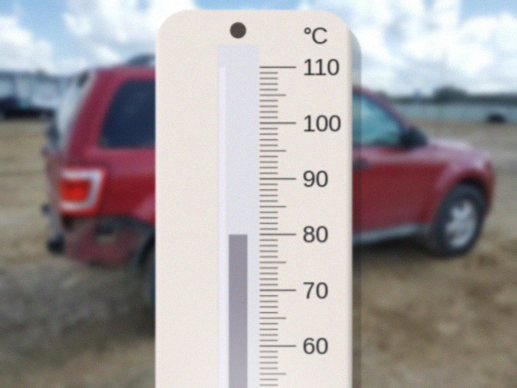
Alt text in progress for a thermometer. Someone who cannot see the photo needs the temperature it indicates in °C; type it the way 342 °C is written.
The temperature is 80 °C
